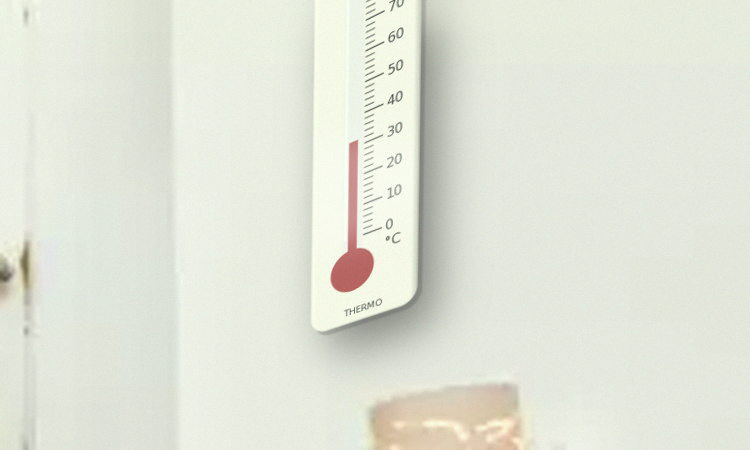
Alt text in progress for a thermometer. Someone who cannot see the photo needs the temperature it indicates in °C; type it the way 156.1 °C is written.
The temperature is 32 °C
